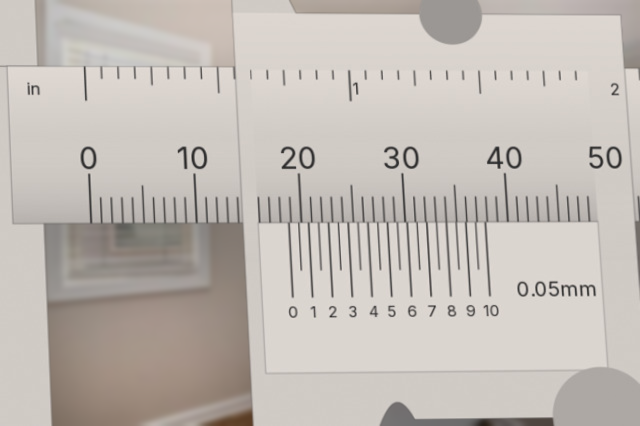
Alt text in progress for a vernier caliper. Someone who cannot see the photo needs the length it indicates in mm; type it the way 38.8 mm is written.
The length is 18.8 mm
